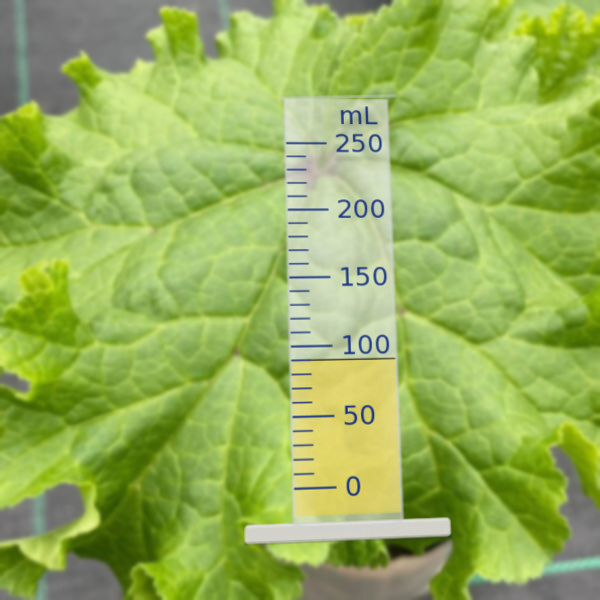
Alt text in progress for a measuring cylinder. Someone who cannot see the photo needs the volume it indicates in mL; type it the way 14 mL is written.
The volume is 90 mL
